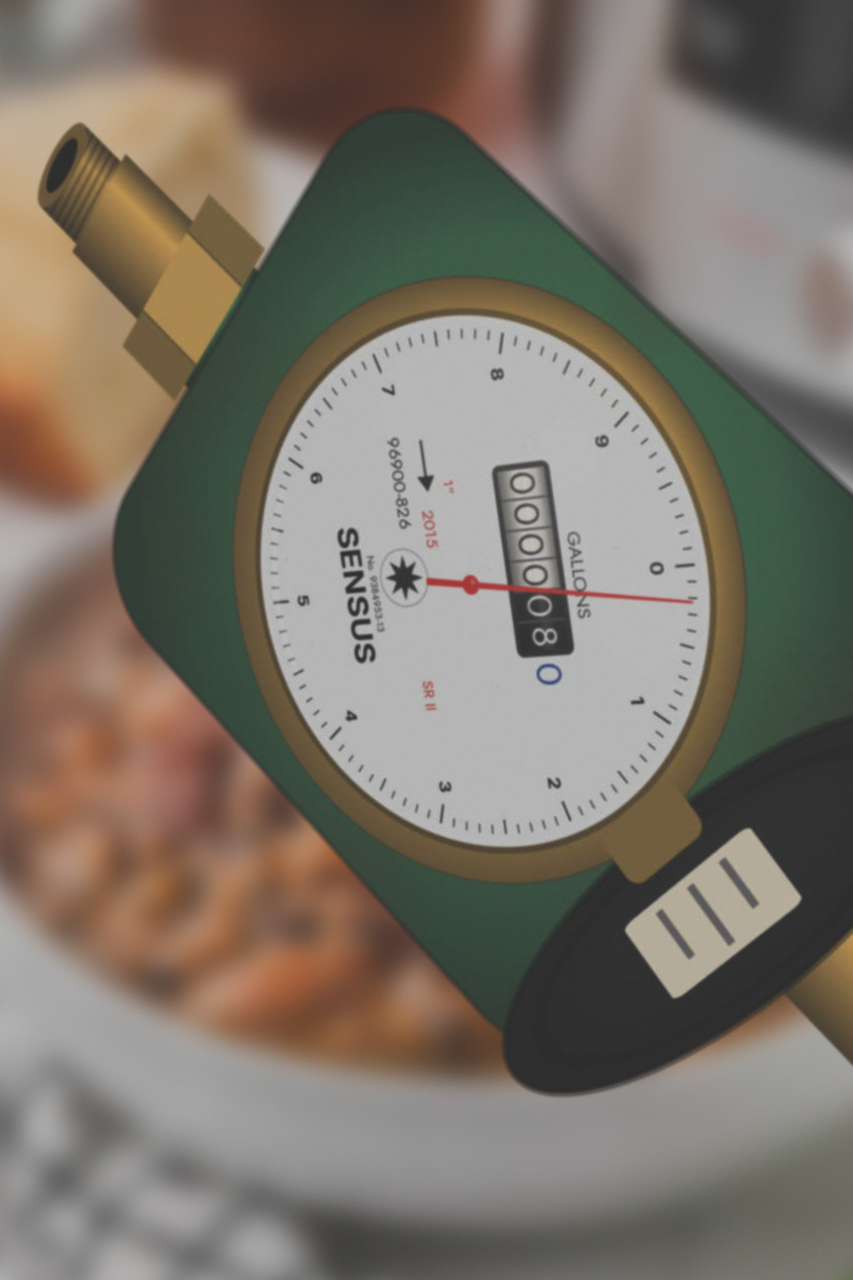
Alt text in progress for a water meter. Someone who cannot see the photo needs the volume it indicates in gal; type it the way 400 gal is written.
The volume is 80.2 gal
